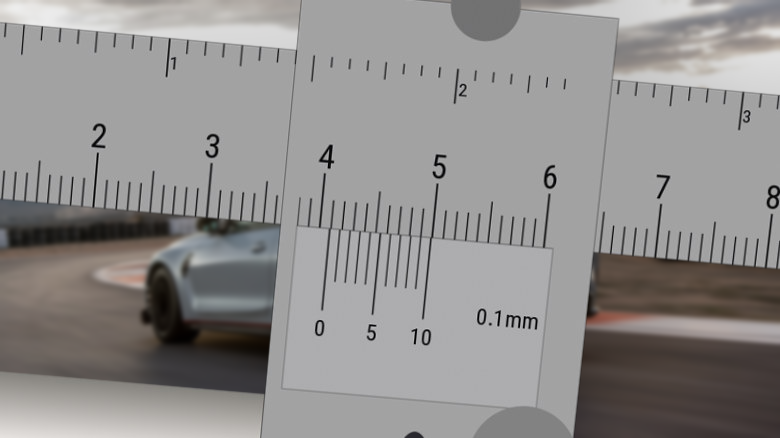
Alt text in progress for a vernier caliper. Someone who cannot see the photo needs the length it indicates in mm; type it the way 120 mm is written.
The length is 40.9 mm
